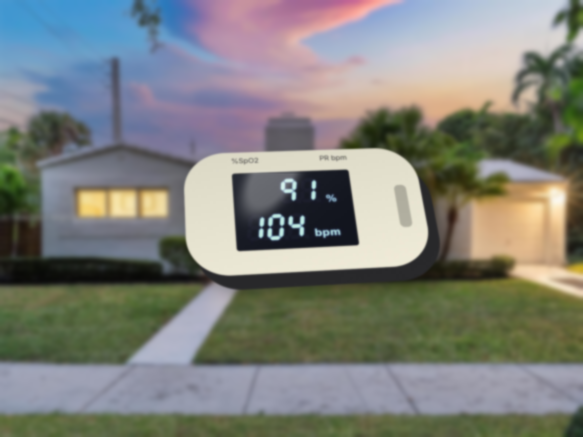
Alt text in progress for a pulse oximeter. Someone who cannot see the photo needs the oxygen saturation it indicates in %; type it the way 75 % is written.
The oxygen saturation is 91 %
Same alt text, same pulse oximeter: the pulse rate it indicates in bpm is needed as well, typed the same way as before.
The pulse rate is 104 bpm
